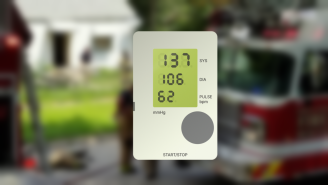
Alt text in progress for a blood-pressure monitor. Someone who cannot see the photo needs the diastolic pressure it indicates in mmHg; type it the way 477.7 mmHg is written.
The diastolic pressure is 106 mmHg
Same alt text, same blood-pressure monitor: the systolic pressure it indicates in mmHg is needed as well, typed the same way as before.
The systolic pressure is 137 mmHg
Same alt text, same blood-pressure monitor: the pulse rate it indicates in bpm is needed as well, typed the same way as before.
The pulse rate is 62 bpm
